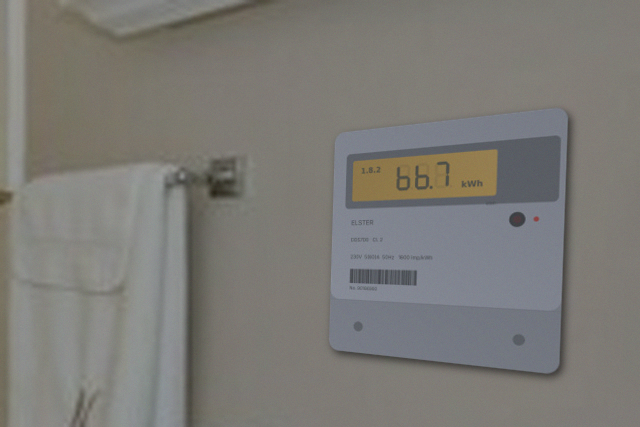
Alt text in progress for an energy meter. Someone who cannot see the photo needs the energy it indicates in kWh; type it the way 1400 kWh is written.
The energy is 66.7 kWh
